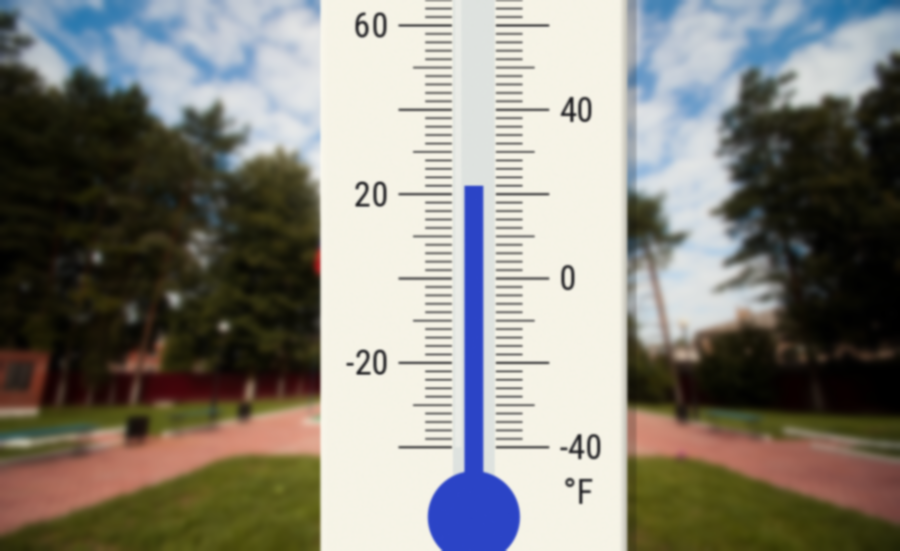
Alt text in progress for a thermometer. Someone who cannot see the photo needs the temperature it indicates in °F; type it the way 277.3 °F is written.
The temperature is 22 °F
